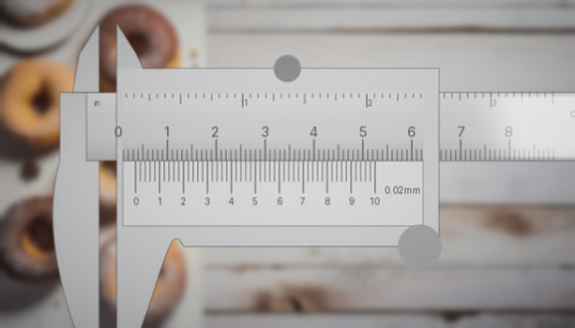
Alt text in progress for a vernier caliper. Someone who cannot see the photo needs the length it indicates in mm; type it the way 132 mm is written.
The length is 3.5 mm
